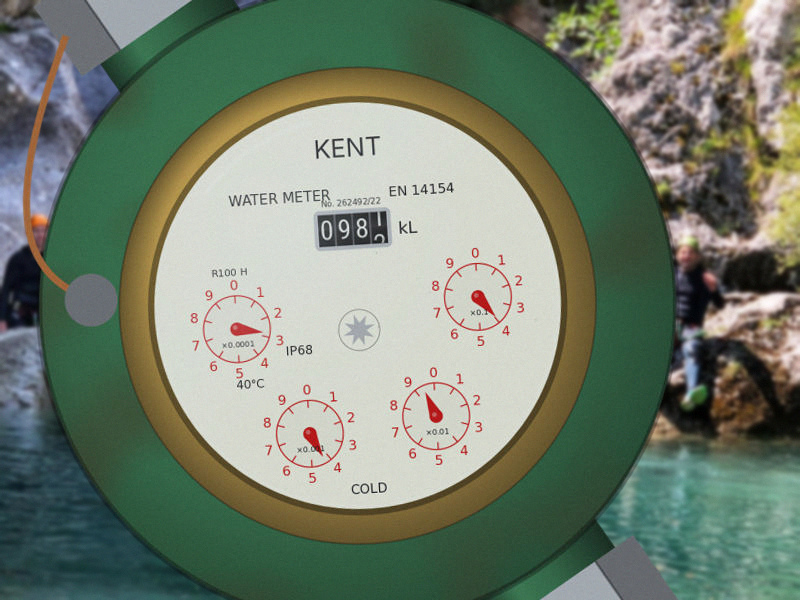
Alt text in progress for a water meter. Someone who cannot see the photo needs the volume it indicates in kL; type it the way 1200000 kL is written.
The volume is 981.3942 kL
